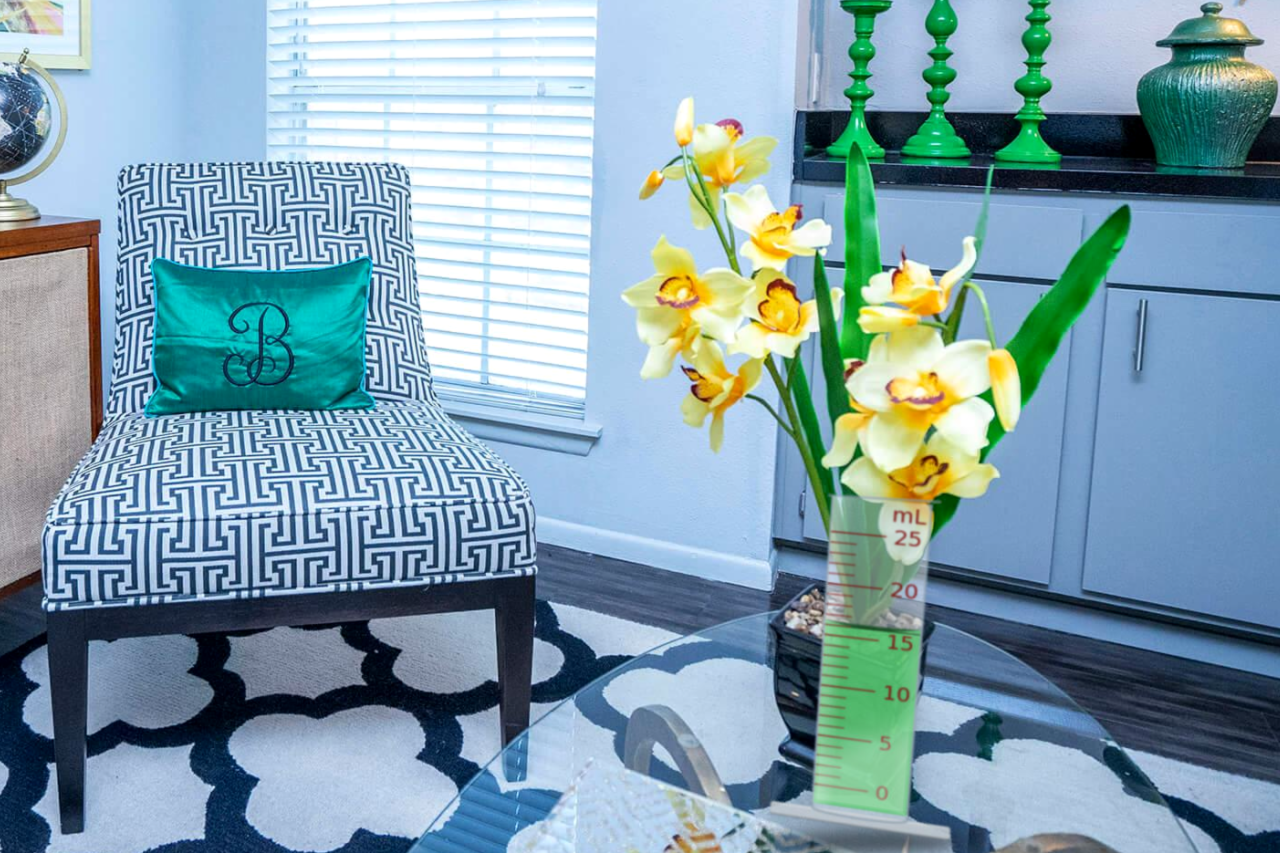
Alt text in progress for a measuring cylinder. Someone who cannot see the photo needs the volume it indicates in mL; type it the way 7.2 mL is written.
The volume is 16 mL
